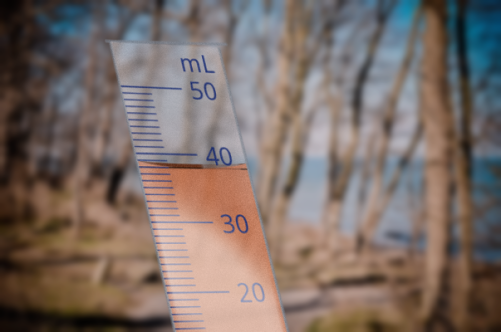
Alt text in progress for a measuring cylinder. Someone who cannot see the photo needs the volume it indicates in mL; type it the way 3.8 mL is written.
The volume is 38 mL
